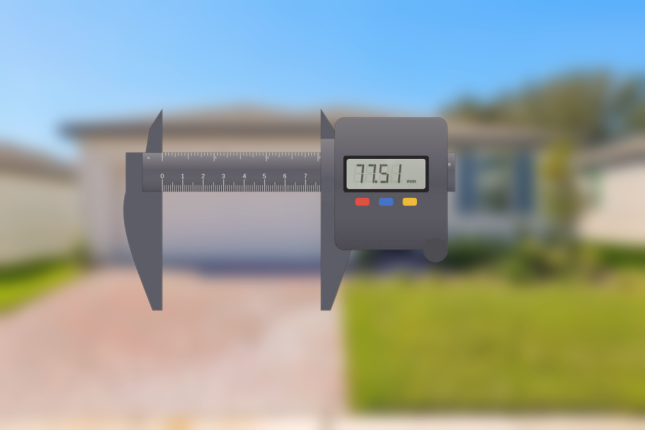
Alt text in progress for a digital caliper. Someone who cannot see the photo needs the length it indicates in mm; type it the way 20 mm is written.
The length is 77.51 mm
